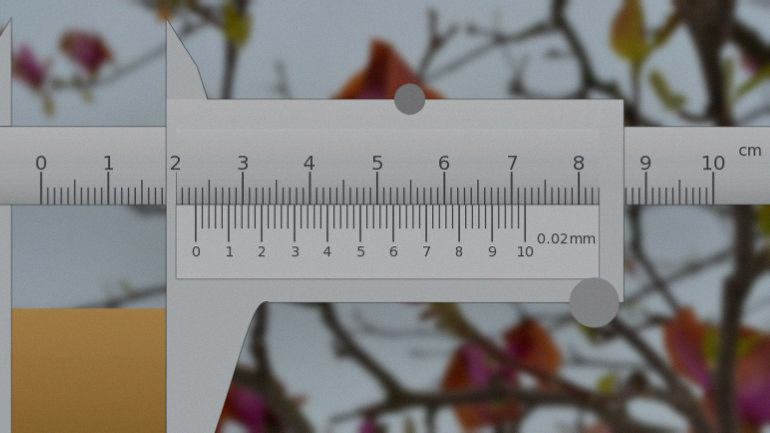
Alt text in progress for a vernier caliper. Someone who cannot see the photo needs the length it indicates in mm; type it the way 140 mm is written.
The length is 23.0 mm
